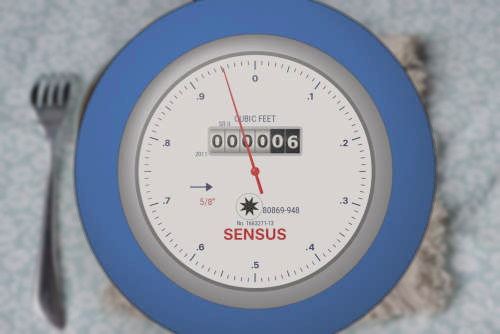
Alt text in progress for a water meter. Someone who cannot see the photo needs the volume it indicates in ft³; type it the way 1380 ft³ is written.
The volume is 5.95 ft³
